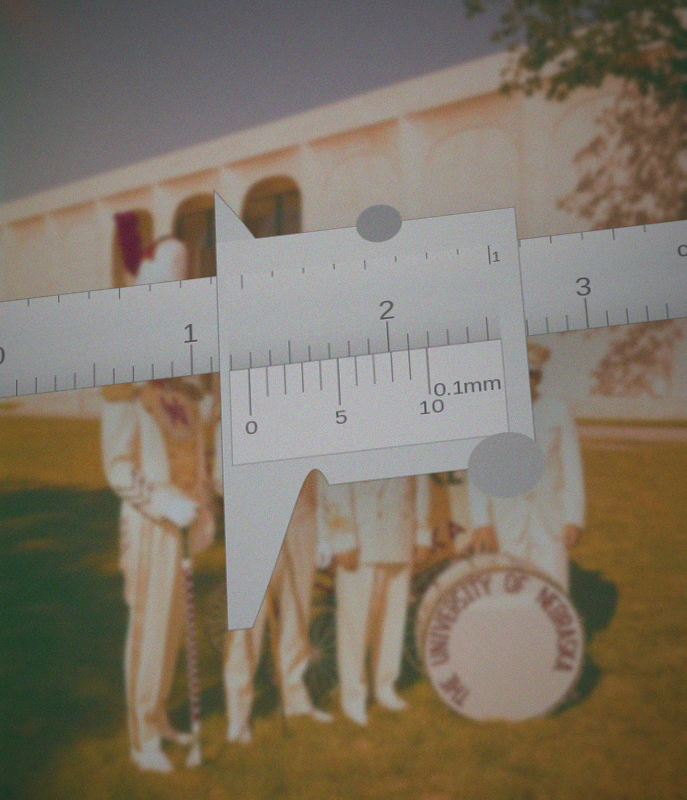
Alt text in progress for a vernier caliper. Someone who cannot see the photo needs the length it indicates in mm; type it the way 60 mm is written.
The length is 12.9 mm
